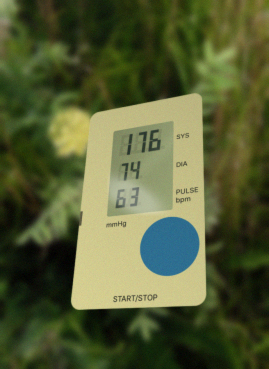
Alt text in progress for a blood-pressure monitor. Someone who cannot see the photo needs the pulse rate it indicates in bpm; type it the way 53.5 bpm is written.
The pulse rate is 63 bpm
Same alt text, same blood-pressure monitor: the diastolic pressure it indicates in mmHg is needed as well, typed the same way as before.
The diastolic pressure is 74 mmHg
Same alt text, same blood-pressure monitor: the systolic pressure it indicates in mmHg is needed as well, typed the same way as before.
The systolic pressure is 176 mmHg
